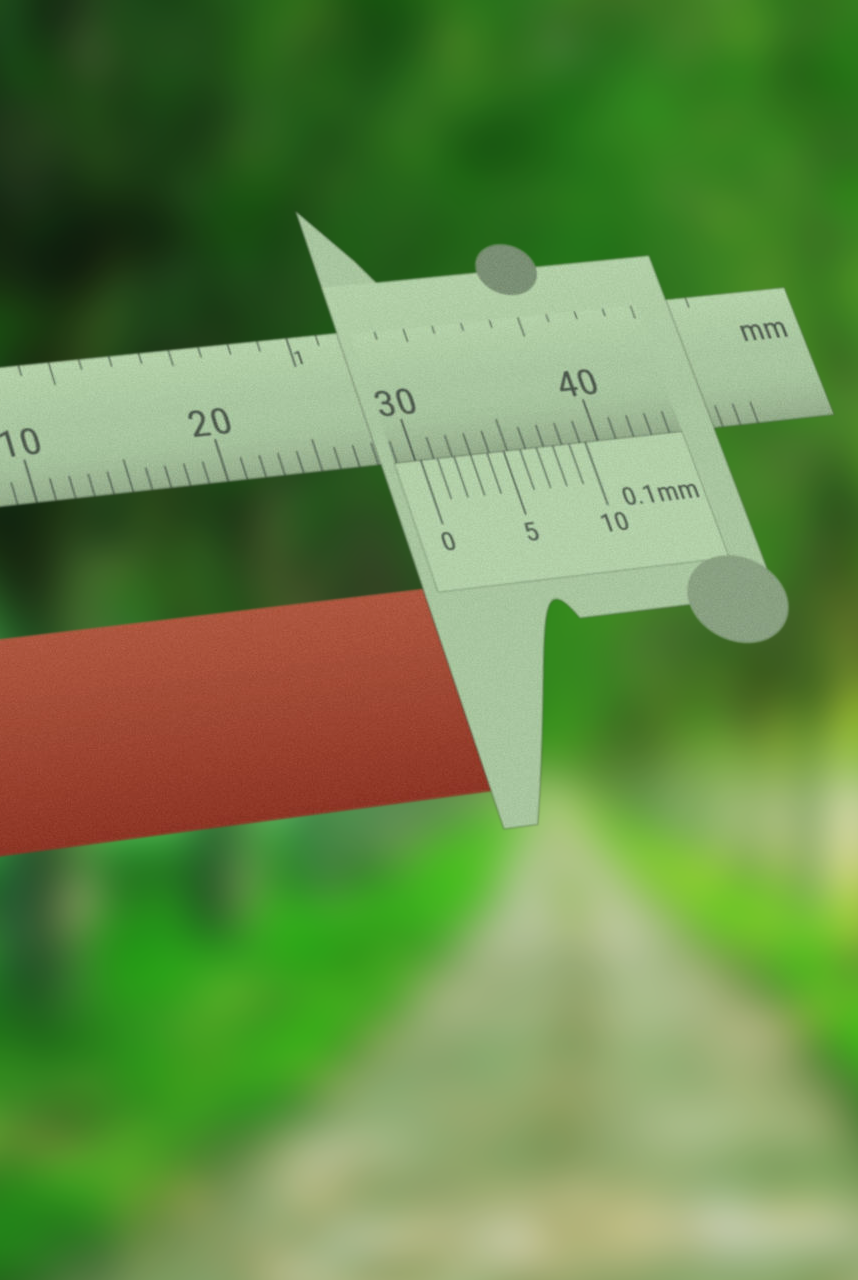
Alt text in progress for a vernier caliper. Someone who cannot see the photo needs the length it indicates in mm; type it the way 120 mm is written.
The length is 30.3 mm
